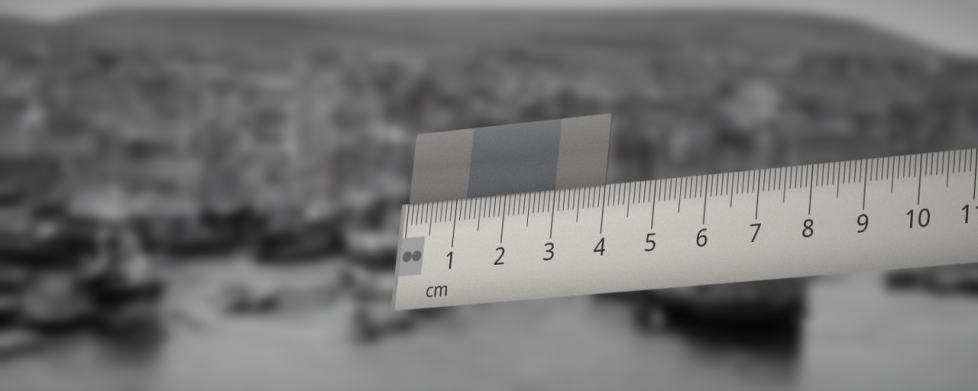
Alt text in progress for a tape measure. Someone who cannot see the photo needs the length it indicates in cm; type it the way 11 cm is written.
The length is 4 cm
